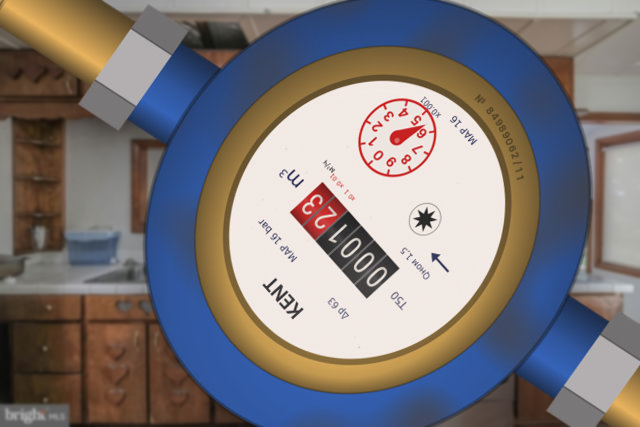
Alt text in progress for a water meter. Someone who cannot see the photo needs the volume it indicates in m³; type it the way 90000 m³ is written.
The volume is 1.235 m³
